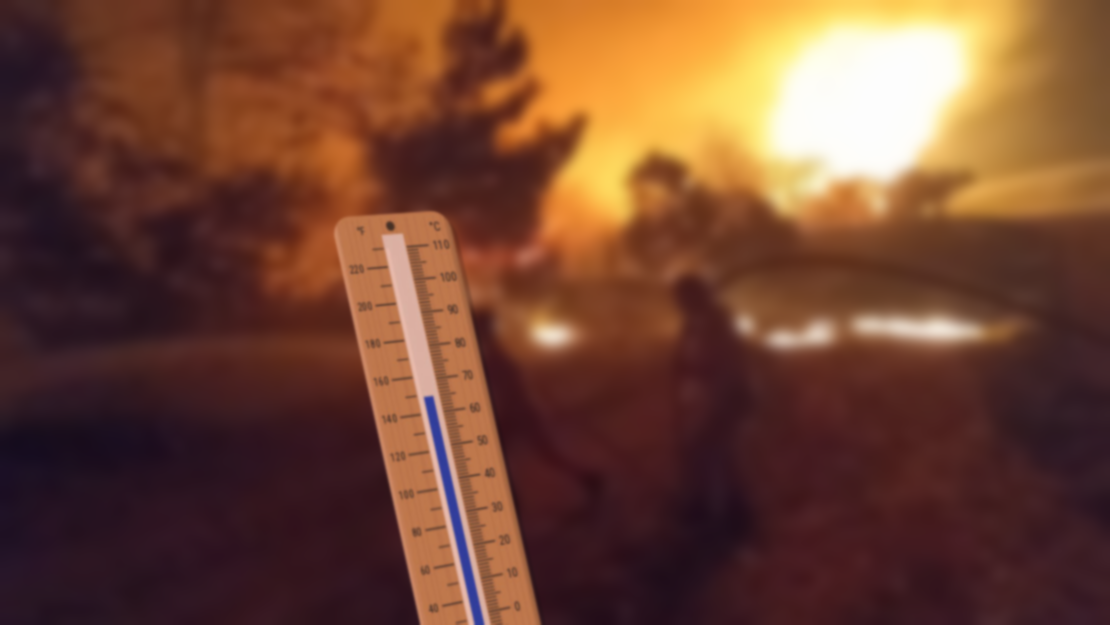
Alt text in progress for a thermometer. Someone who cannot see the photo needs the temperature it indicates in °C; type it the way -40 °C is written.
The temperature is 65 °C
